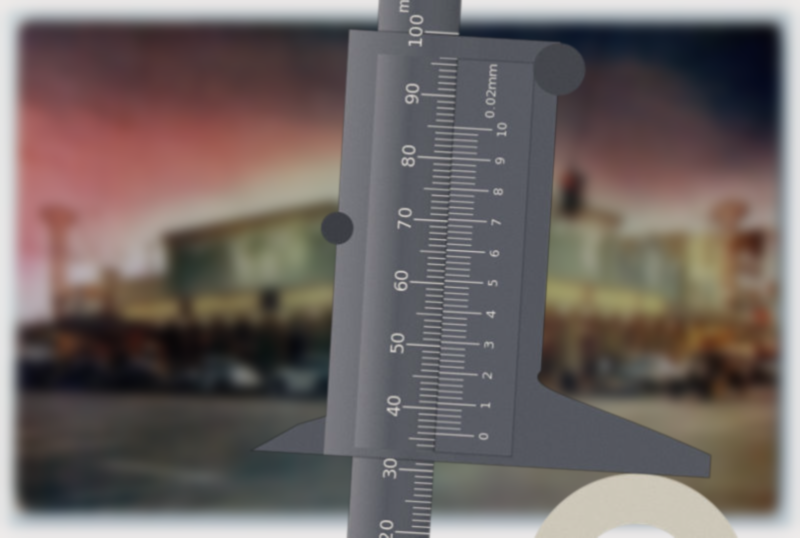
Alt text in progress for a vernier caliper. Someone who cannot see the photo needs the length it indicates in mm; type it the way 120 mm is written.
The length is 36.0 mm
